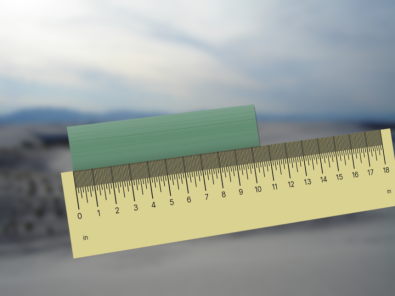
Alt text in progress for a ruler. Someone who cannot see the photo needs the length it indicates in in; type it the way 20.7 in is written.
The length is 10.5 in
